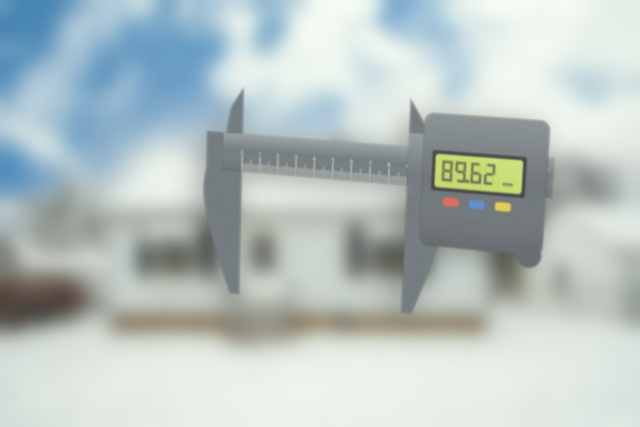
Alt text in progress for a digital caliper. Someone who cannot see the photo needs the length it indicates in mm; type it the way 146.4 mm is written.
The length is 89.62 mm
